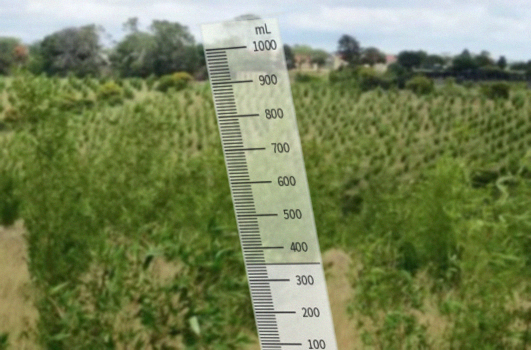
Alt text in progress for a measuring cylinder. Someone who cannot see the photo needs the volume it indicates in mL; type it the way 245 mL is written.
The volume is 350 mL
